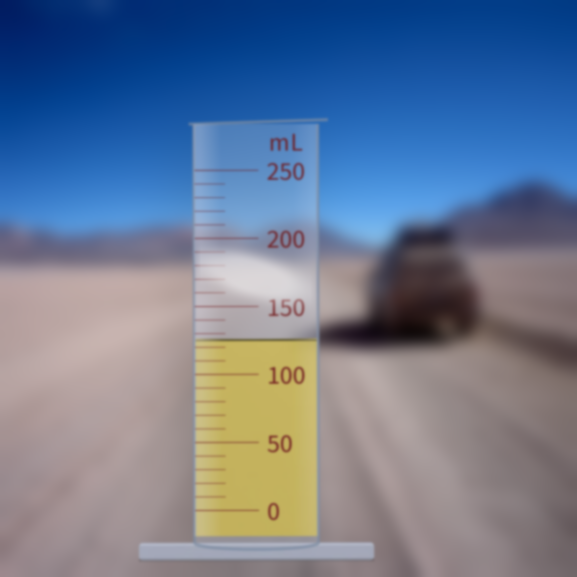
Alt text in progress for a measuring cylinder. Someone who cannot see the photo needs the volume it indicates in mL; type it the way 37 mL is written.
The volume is 125 mL
